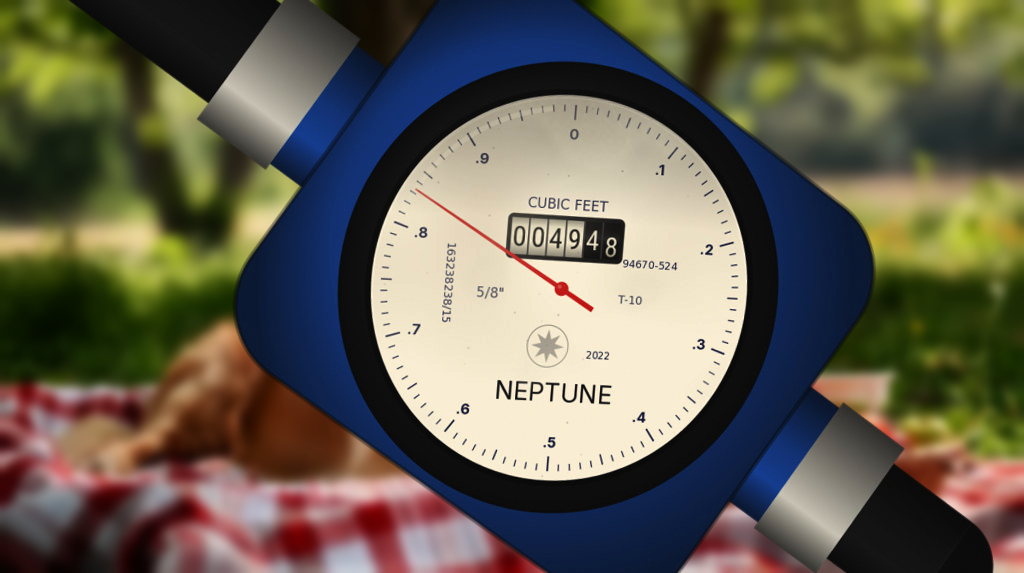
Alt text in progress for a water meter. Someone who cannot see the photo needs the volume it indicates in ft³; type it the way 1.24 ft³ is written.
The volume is 4947.83 ft³
